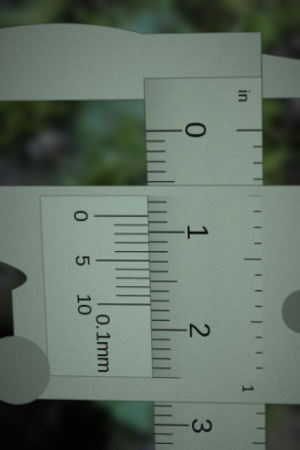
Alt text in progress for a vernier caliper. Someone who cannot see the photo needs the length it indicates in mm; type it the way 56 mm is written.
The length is 8.4 mm
